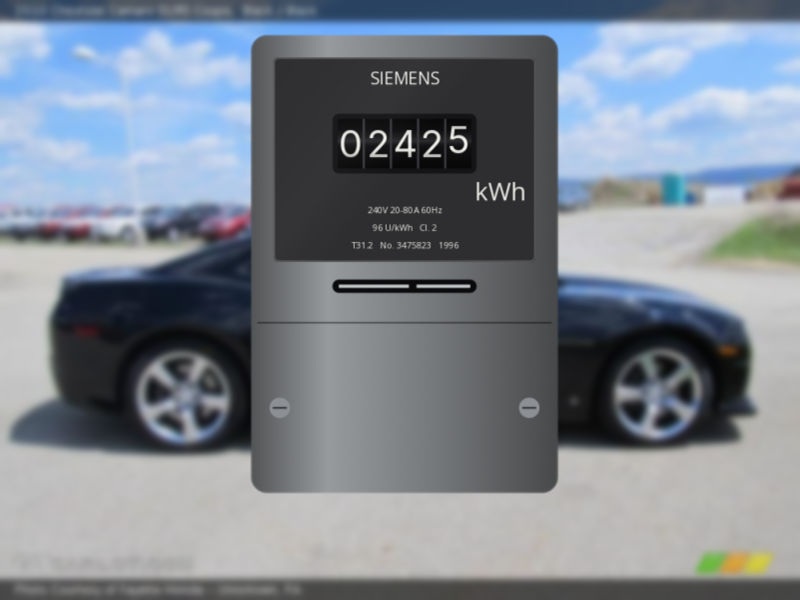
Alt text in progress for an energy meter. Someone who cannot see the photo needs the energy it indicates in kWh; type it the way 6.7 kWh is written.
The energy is 2425 kWh
